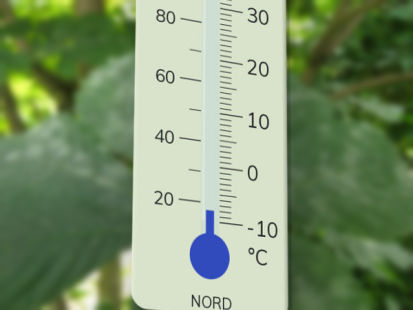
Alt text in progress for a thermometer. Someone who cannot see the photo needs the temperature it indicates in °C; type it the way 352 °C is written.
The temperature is -8 °C
